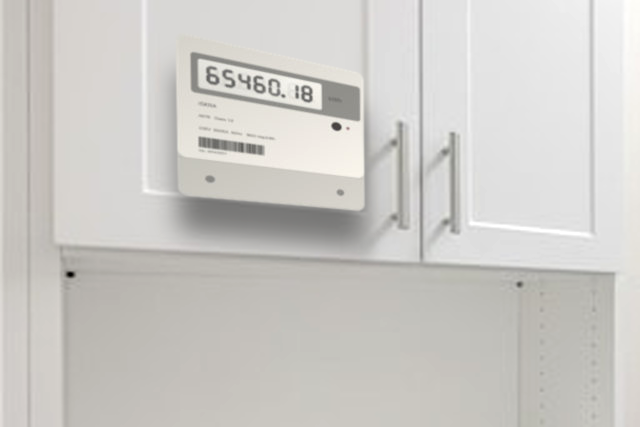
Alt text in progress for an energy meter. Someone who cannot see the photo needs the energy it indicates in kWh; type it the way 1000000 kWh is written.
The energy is 65460.18 kWh
